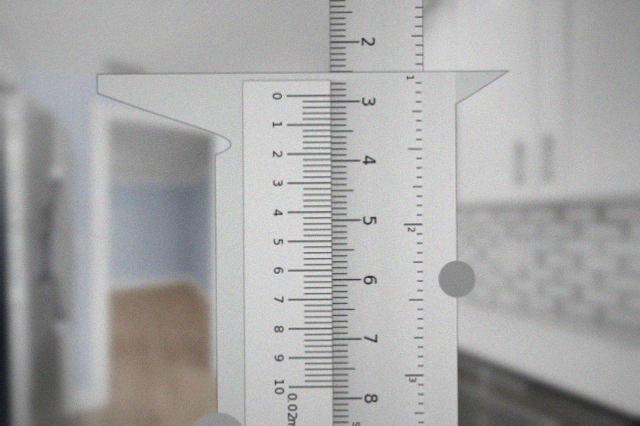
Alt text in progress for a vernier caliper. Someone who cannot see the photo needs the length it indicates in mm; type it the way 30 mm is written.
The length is 29.0 mm
